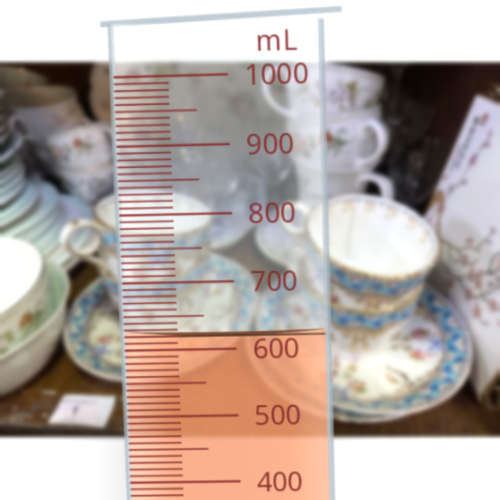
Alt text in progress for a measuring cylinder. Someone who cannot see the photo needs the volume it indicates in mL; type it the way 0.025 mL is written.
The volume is 620 mL
